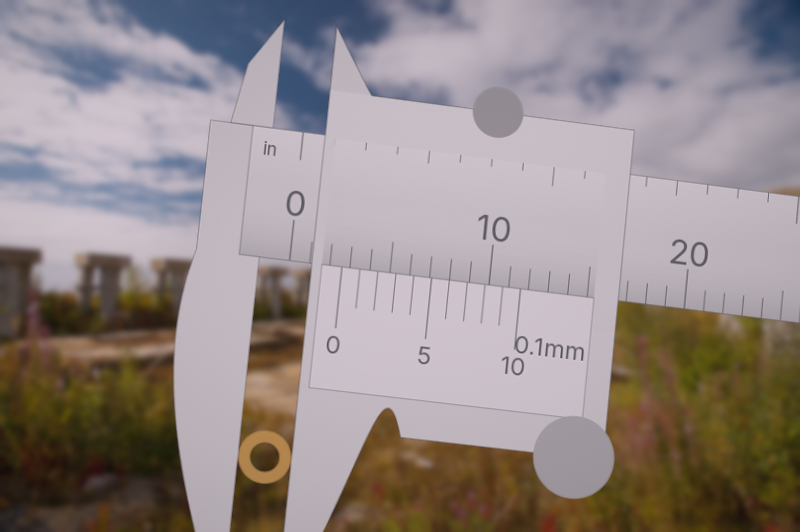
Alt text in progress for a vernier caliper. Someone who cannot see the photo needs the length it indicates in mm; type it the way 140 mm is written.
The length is 2.6 mm
